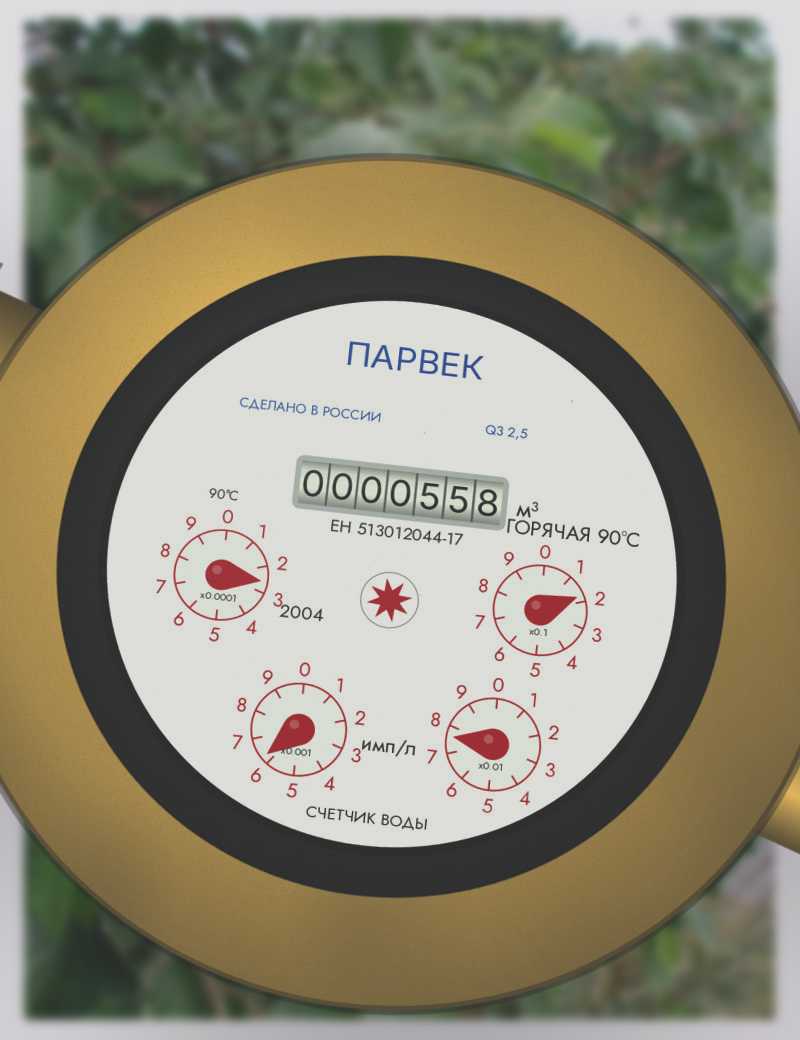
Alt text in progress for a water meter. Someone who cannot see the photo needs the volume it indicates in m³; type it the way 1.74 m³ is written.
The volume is 558.1762 m³
